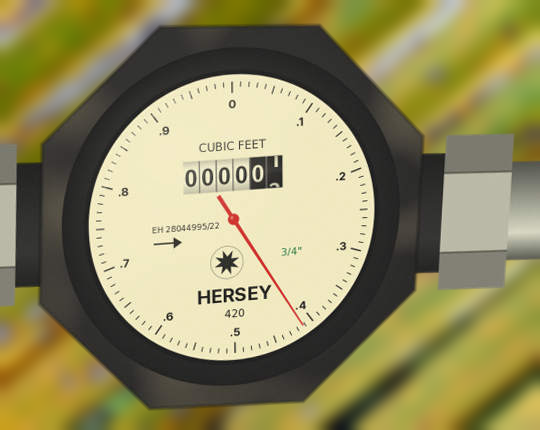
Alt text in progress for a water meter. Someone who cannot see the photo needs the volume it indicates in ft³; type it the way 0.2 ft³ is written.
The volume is 1.41 ft³
